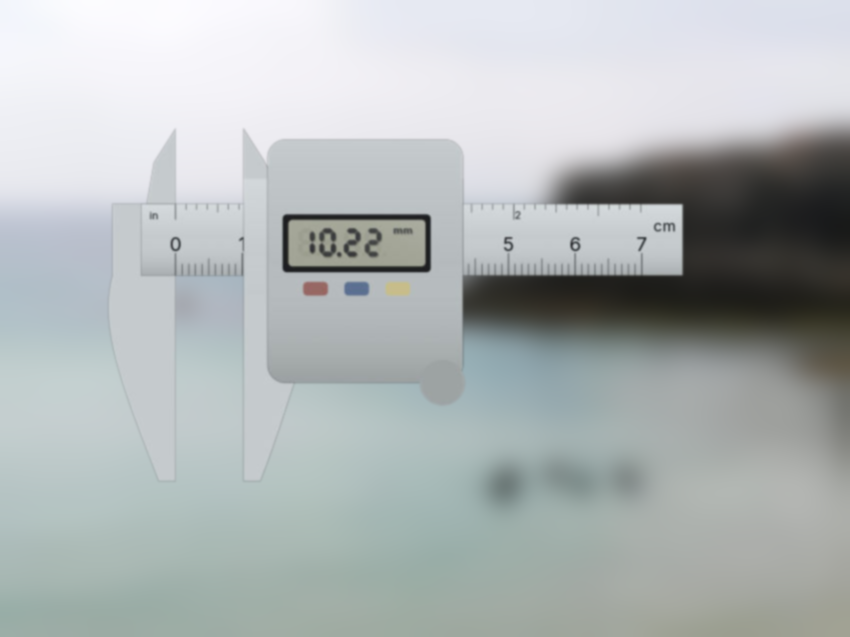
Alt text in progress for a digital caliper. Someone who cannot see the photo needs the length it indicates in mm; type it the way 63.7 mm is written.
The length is 10.22 mm
